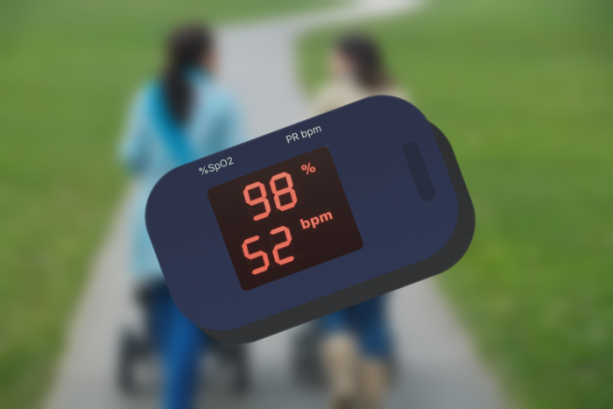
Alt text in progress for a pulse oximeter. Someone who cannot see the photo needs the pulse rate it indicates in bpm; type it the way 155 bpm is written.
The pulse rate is 52 bpm
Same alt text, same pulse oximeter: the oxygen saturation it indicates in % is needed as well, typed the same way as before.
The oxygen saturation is 98 %
